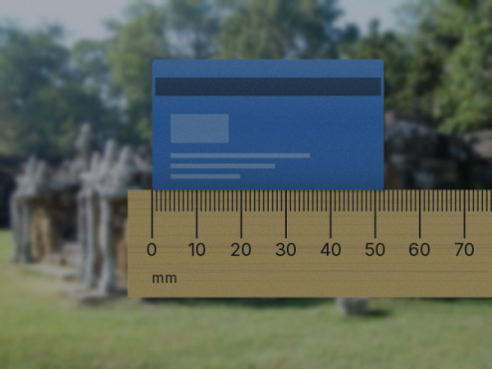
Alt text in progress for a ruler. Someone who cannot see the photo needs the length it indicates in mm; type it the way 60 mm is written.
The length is 52 mm
